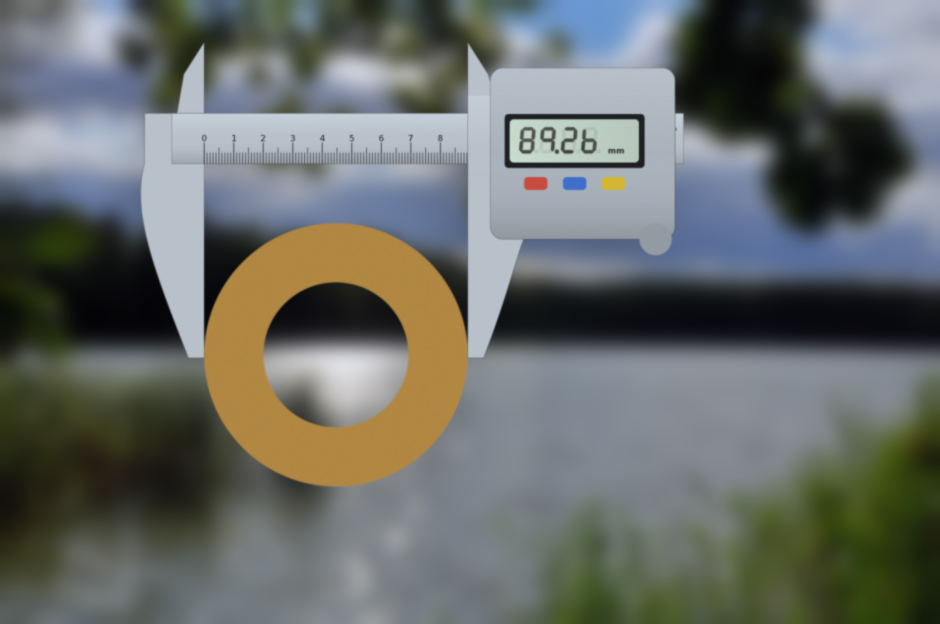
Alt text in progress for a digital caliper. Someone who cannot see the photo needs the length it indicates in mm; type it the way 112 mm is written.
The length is 89.26 mm
